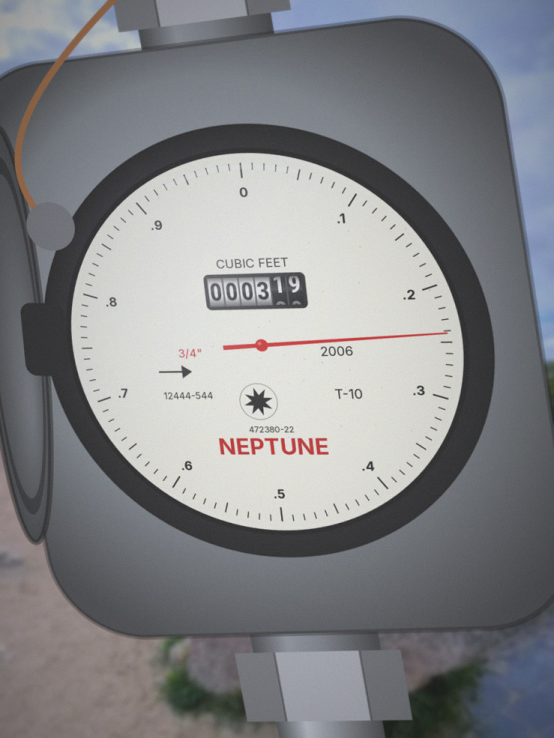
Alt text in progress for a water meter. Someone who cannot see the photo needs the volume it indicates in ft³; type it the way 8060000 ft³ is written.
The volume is 319.24 ft³
